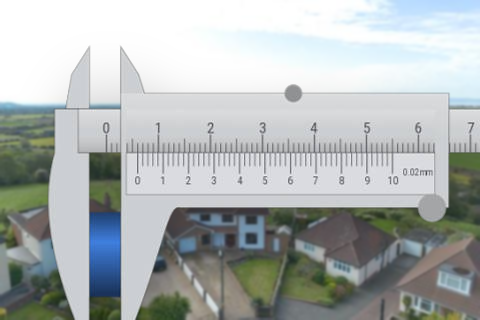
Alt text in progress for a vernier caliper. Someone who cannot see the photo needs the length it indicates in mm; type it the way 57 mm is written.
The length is 6.0 mm
